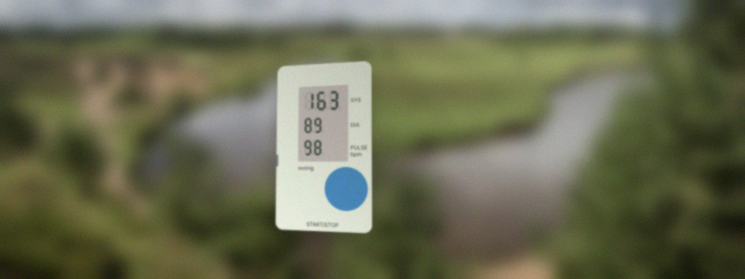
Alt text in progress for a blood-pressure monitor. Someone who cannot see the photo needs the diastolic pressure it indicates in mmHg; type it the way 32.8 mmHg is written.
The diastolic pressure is 89 mmHg
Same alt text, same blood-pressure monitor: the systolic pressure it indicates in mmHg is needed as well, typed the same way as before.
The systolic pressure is 163 mmHg
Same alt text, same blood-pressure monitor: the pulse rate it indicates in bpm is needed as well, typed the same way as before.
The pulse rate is 98 bpm
